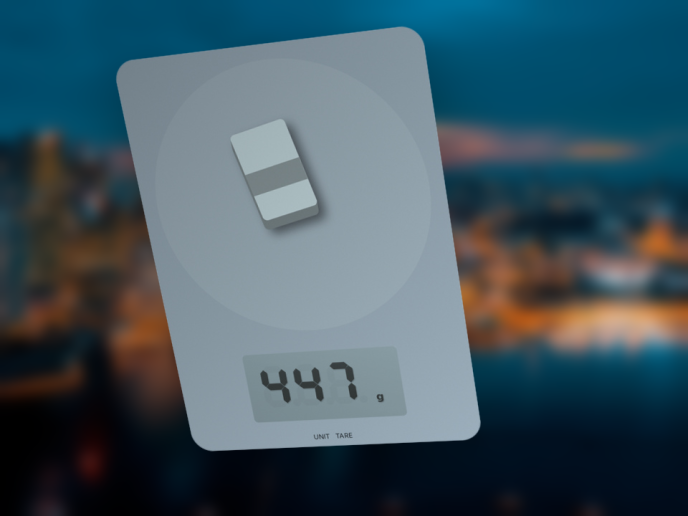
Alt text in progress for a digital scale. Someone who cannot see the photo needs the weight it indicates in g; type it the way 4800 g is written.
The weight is 447 g
